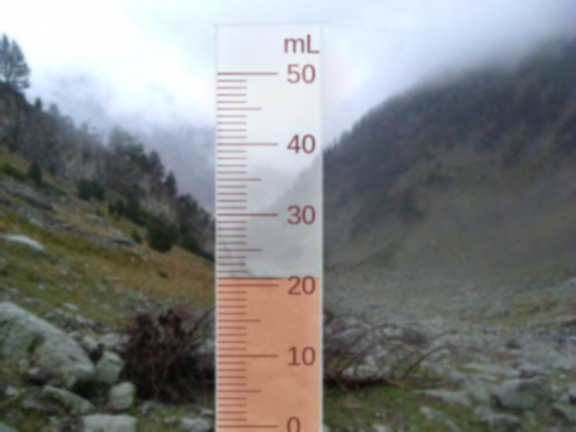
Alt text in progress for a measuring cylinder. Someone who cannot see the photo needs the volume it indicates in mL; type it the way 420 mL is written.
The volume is 21 mL
